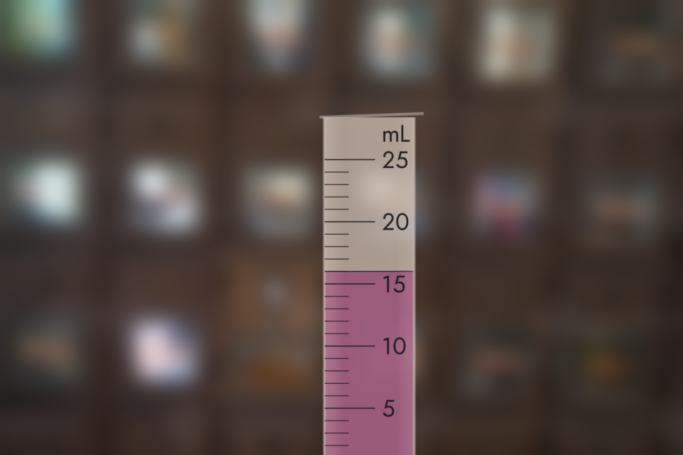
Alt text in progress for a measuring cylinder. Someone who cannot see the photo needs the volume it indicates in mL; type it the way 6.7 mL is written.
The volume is 16 mL
